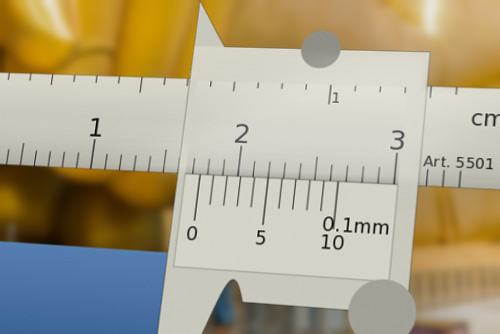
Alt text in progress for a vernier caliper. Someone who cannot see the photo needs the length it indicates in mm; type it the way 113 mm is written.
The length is 17.5 mm
